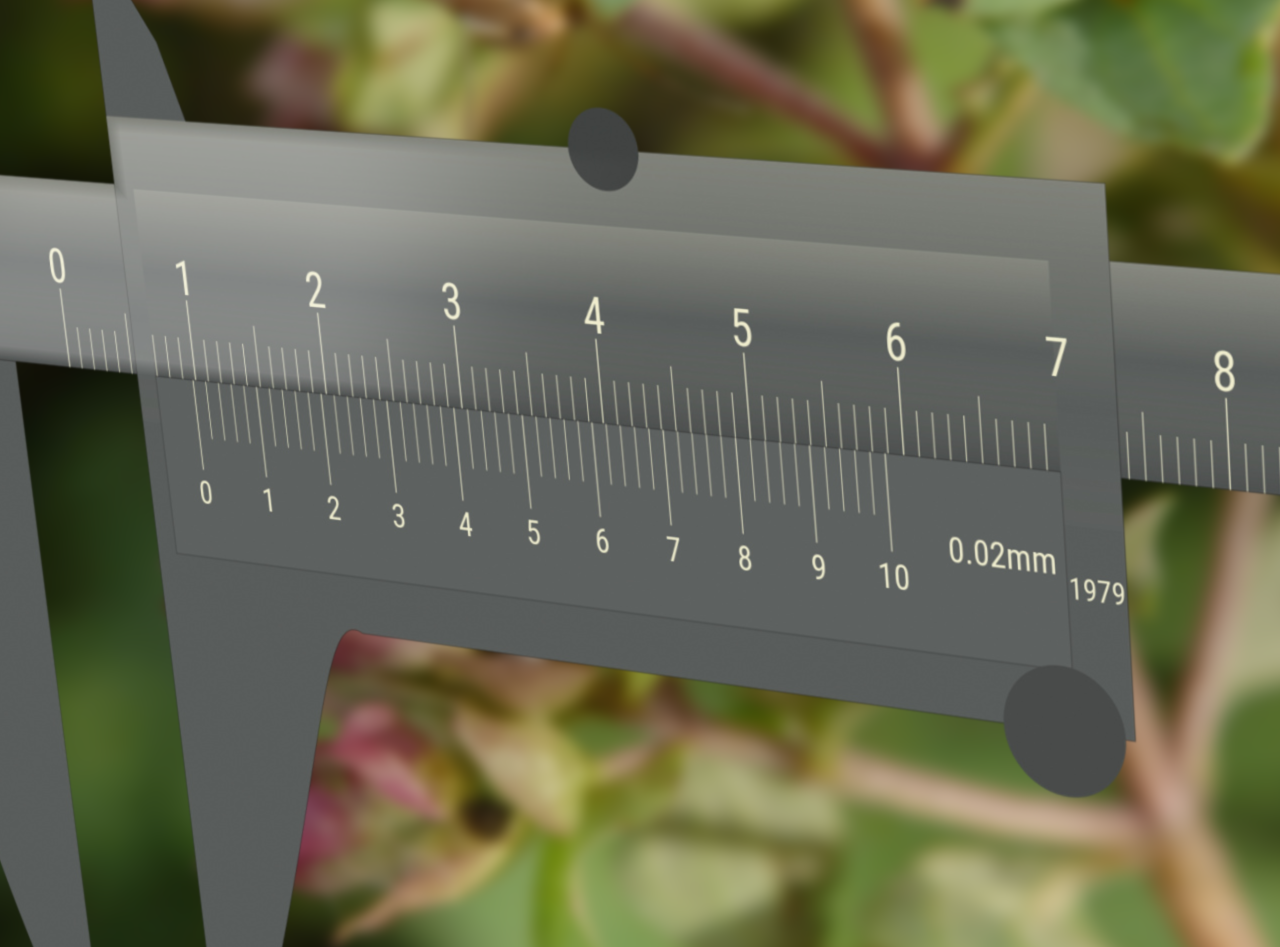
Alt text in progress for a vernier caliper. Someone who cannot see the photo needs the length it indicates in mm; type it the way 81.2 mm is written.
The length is 9.8 mm
